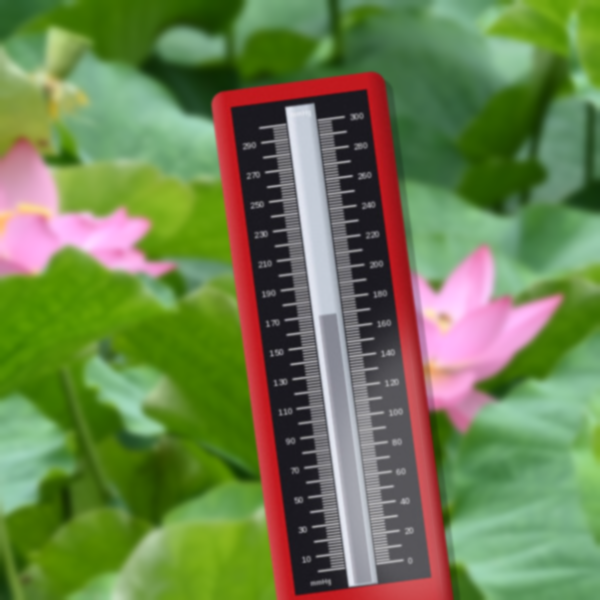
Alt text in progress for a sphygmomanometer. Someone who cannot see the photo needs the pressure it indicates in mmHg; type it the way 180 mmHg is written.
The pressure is 170 mmHg
